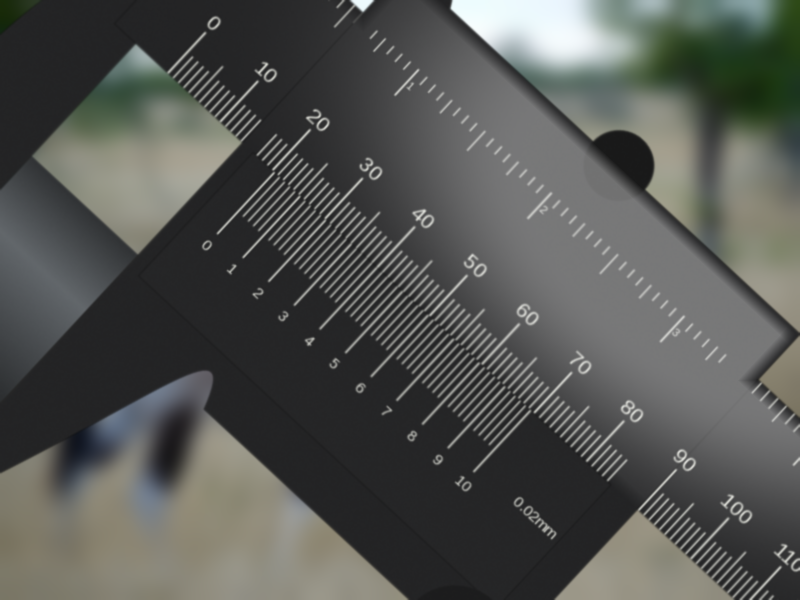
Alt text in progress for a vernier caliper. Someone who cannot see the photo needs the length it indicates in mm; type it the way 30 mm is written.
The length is 20.4 mm
